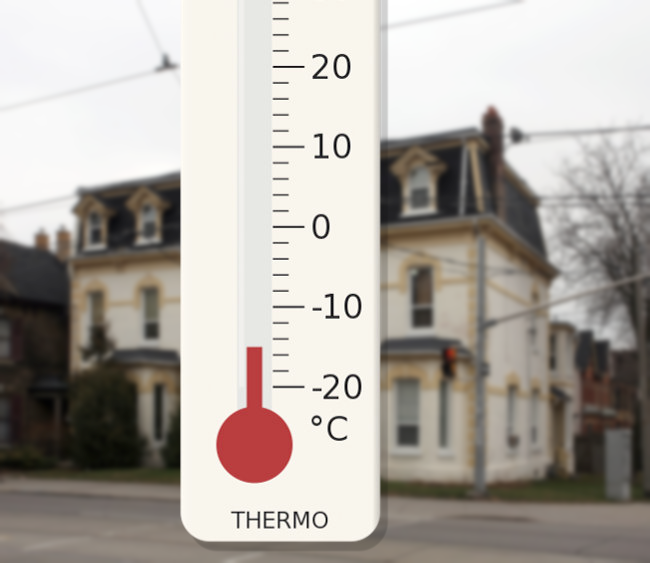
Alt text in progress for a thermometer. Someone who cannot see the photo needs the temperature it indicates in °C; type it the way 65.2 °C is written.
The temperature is -15 °C
